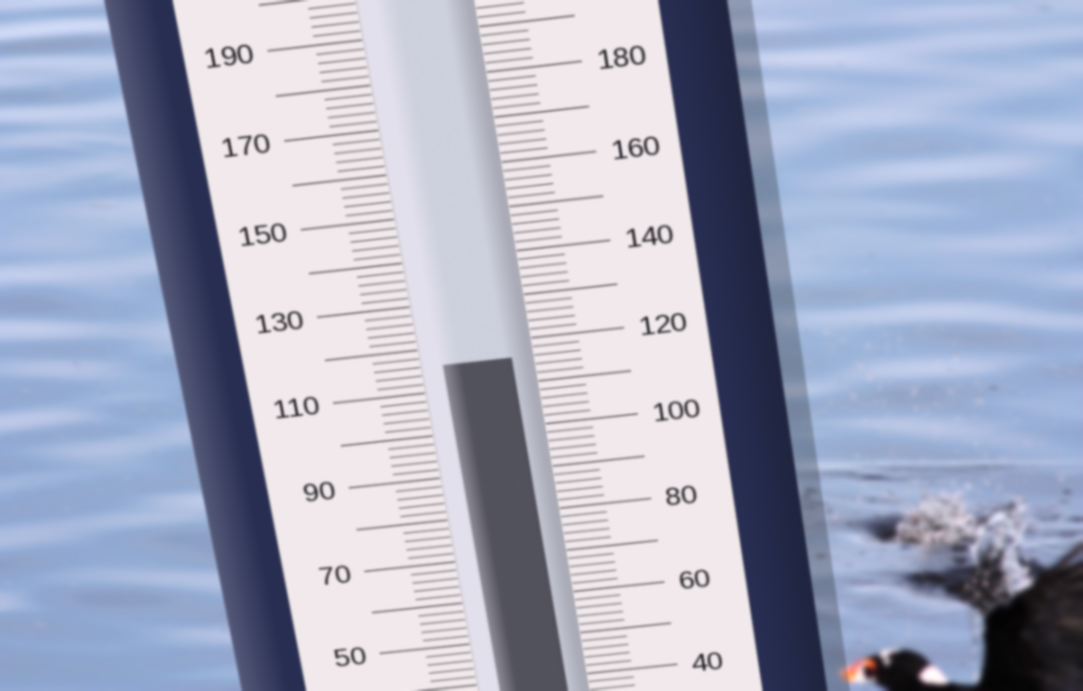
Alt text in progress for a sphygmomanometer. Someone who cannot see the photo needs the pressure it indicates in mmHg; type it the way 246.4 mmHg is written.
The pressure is 116 mmHg
